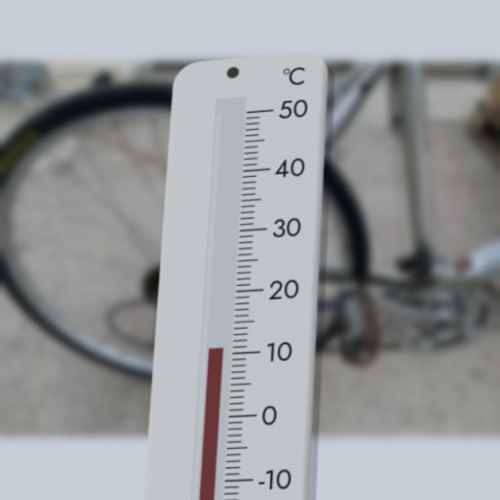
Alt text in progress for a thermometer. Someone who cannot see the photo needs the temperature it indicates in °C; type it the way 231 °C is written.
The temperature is 11 °C
